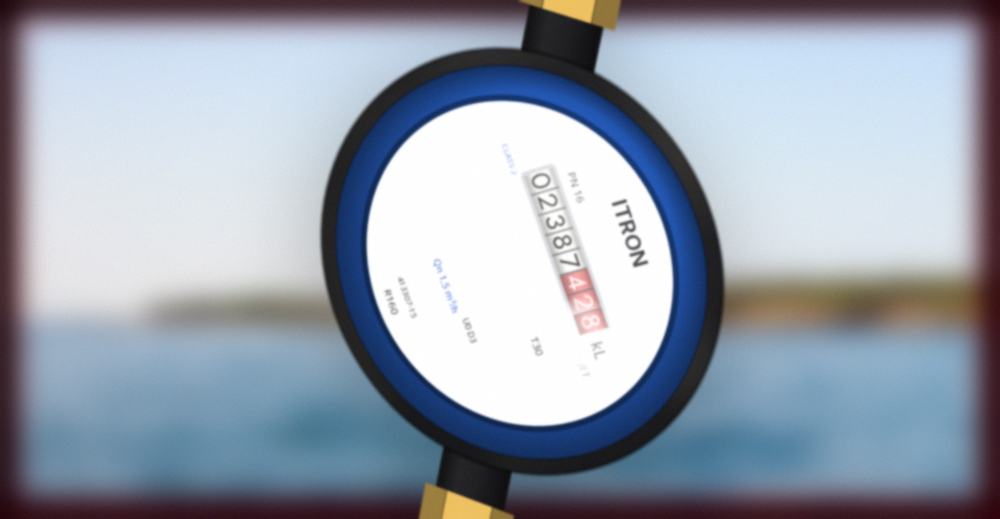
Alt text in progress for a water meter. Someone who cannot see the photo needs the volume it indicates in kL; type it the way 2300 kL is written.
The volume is 2387.428 kL
